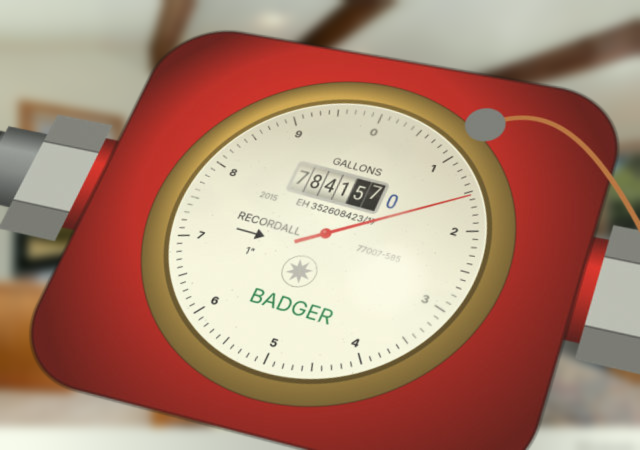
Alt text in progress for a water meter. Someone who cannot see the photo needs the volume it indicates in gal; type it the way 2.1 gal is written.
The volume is 7841571.5 gal
